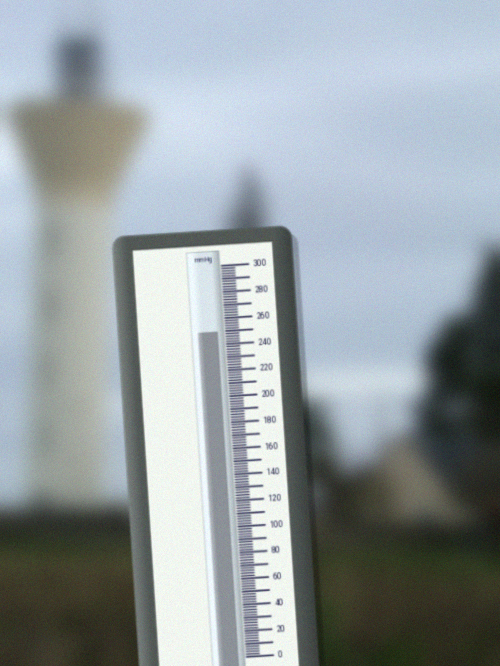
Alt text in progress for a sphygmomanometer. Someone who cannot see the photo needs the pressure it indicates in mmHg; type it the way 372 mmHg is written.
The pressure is 250 mmHg
